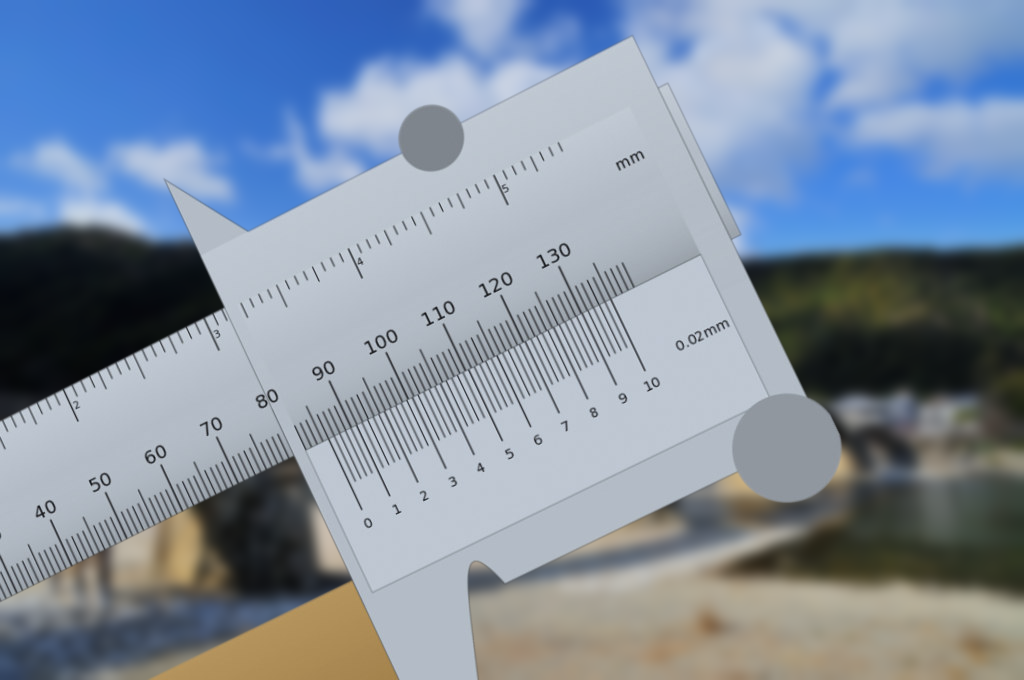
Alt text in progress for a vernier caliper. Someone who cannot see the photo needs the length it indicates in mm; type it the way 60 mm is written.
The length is 86.0 mm
